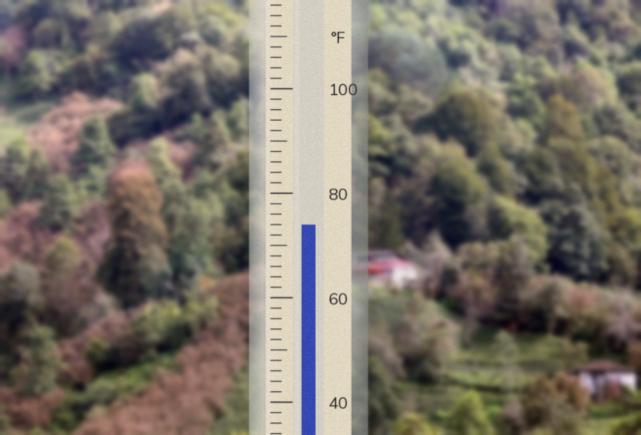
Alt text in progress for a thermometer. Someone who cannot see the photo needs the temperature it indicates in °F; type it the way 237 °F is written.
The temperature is 74 °F
